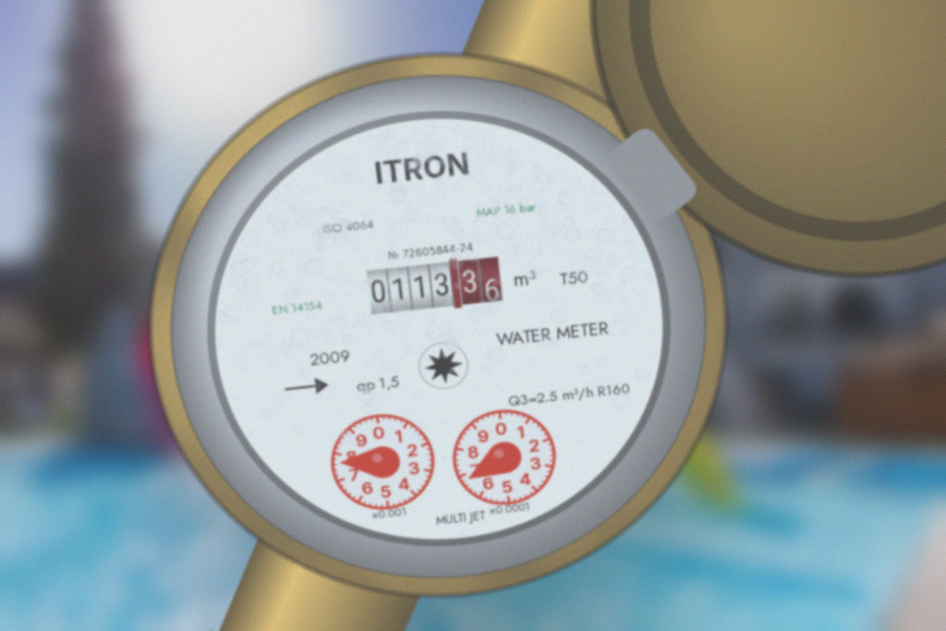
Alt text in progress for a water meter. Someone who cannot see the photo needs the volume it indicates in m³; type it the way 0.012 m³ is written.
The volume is 113.3576 m³
